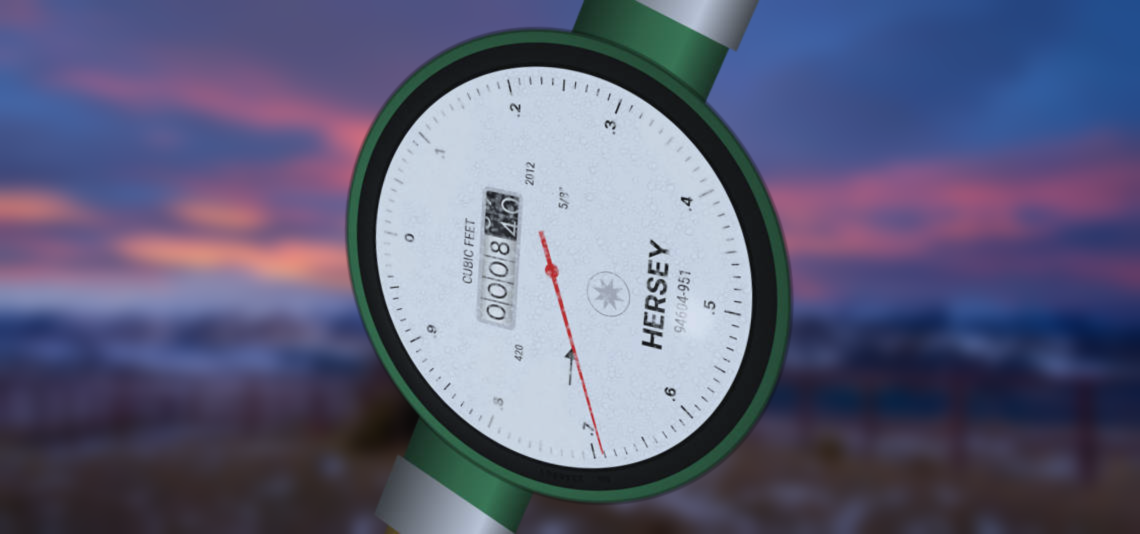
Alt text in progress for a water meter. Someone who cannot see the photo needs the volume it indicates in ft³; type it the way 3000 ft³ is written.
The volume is 839.69 ft³
